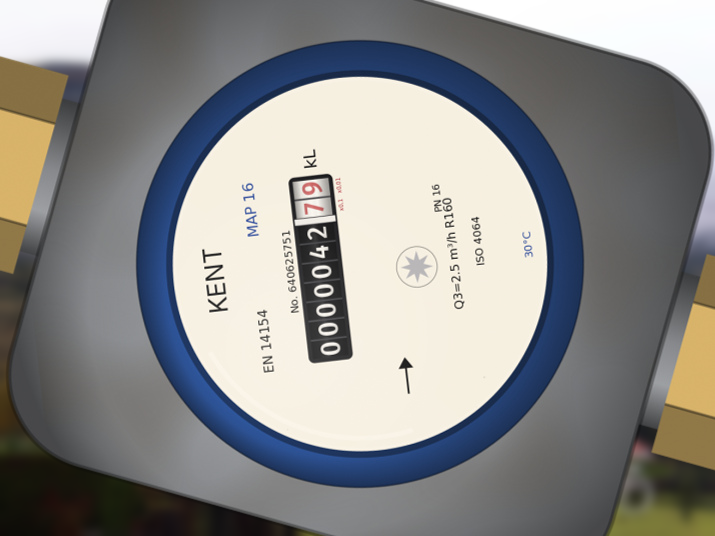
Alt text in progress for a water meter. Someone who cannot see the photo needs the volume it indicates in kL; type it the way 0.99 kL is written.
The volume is 42.79 kL
